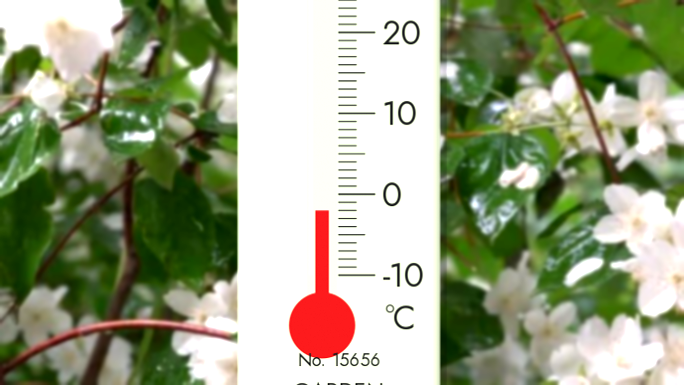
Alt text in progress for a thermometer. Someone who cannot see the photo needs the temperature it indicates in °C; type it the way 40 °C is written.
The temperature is -2 °C
